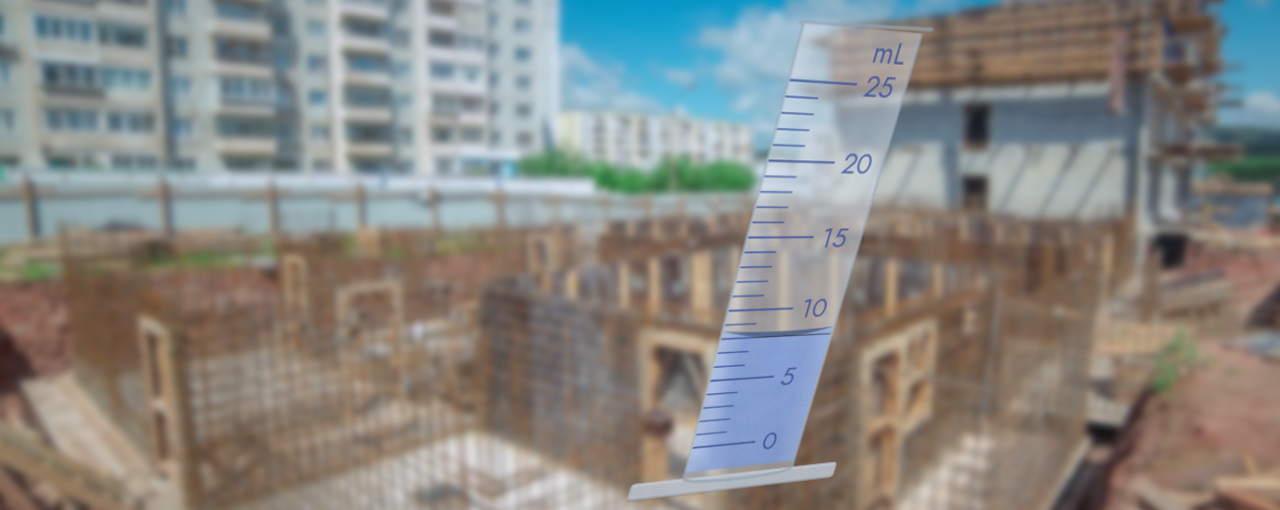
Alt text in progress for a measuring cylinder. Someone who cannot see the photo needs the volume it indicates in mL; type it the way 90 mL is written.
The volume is 8 mL
